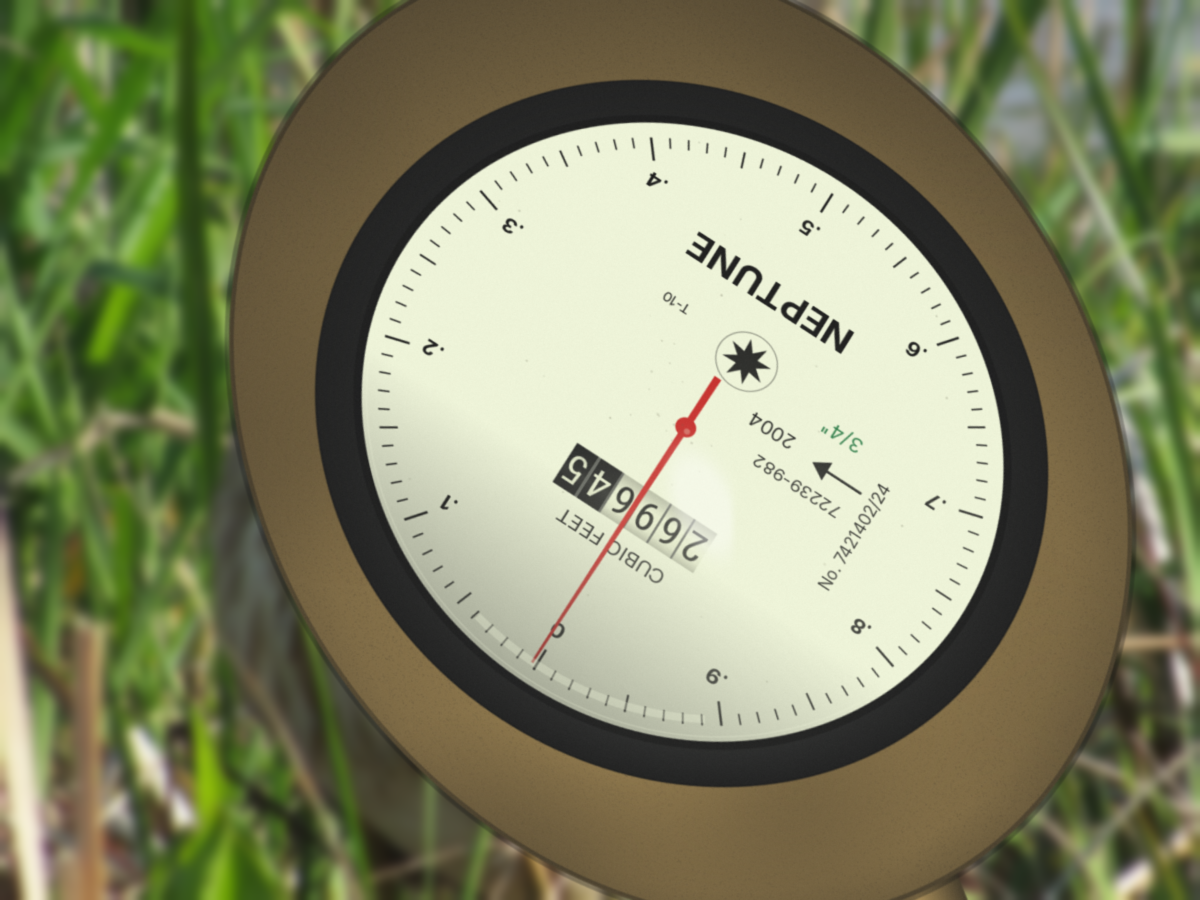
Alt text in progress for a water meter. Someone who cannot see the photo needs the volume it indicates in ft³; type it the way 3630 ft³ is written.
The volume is 269645.00 ft³
